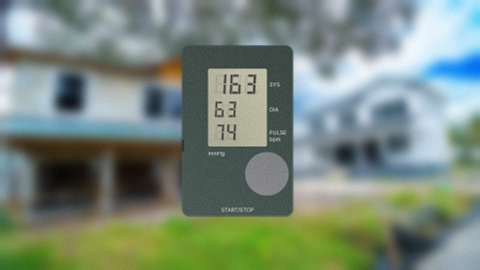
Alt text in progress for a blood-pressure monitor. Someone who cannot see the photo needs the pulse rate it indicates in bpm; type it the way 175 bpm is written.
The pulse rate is 74 bpm
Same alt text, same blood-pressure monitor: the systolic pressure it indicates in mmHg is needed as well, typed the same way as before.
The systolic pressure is 163 mmHg
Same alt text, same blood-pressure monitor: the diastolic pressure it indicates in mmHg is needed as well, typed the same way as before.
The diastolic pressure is 63 mmHg
